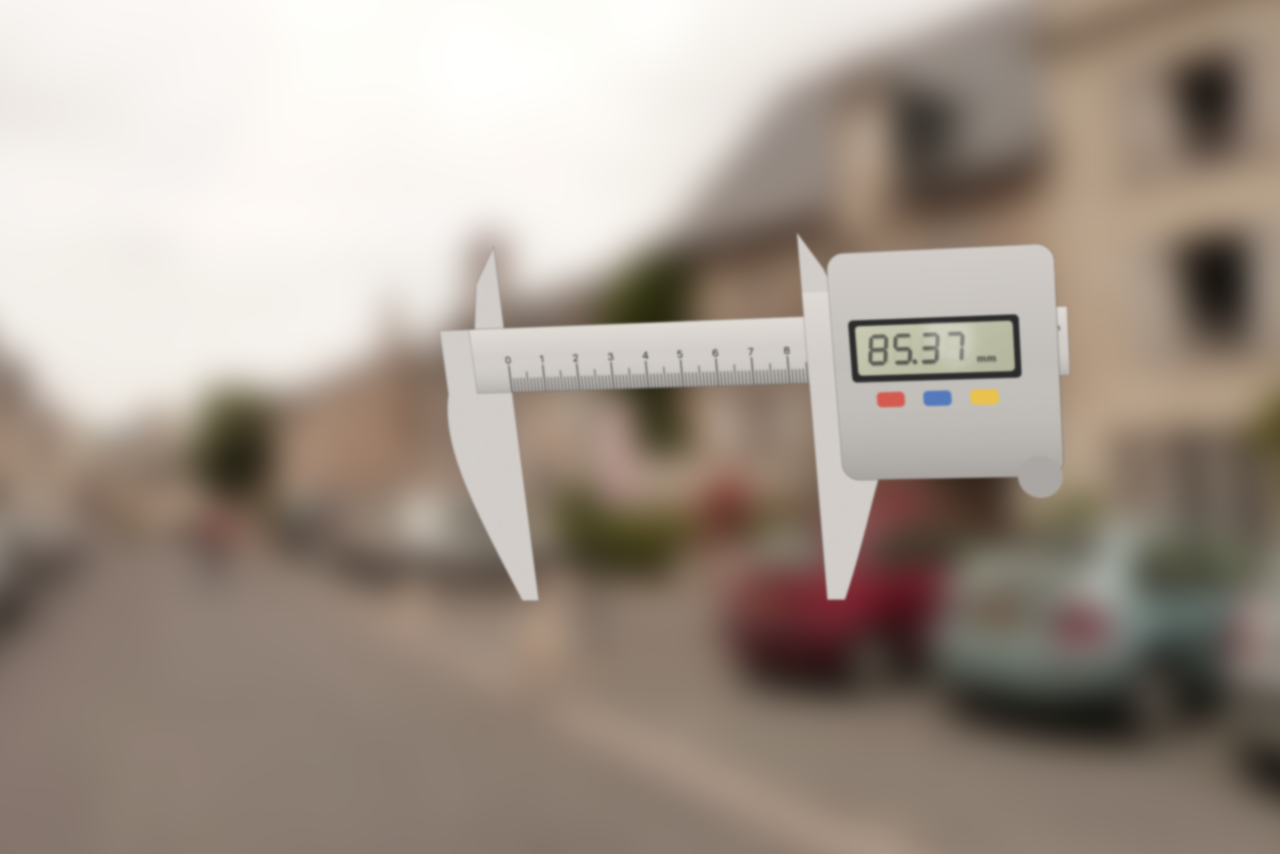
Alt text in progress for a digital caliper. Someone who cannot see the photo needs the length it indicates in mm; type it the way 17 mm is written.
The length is 85.37 mm
